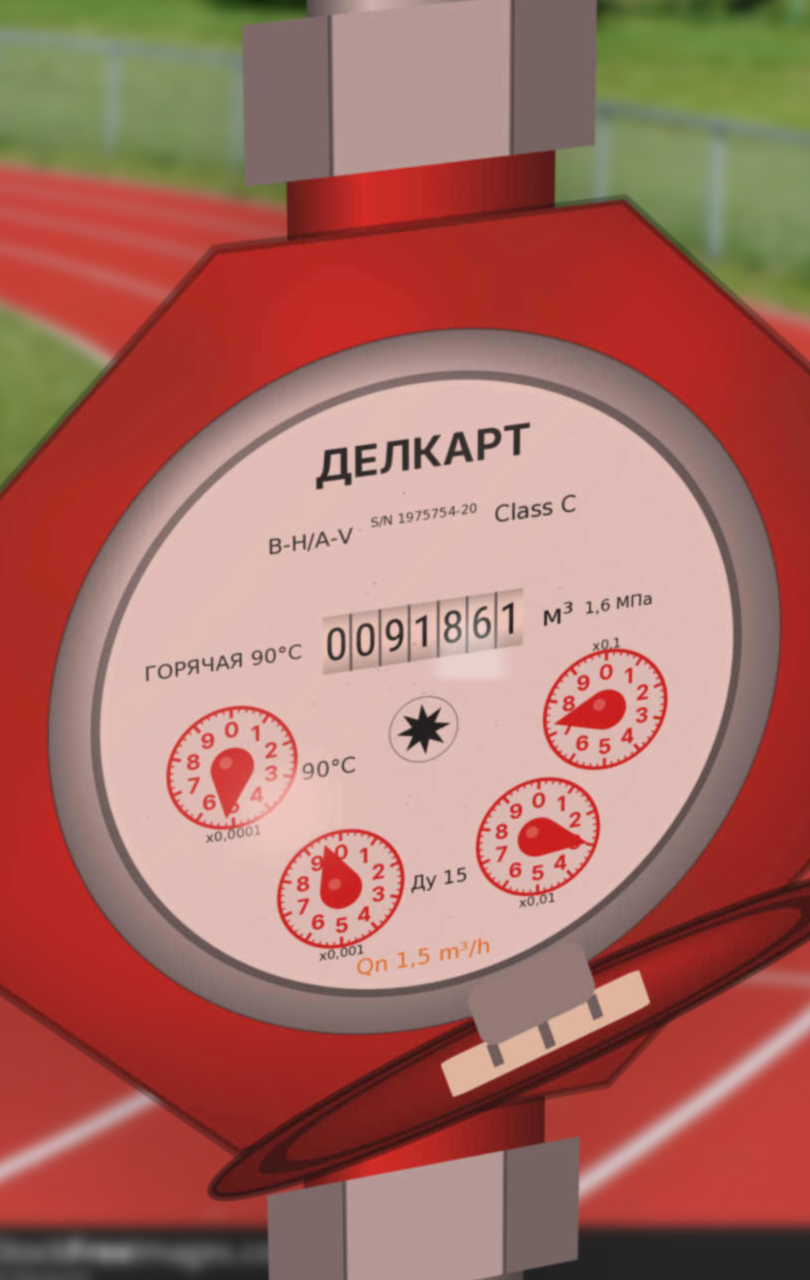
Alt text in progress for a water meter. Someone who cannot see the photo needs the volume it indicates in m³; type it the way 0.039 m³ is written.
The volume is 91861.7295 m³
